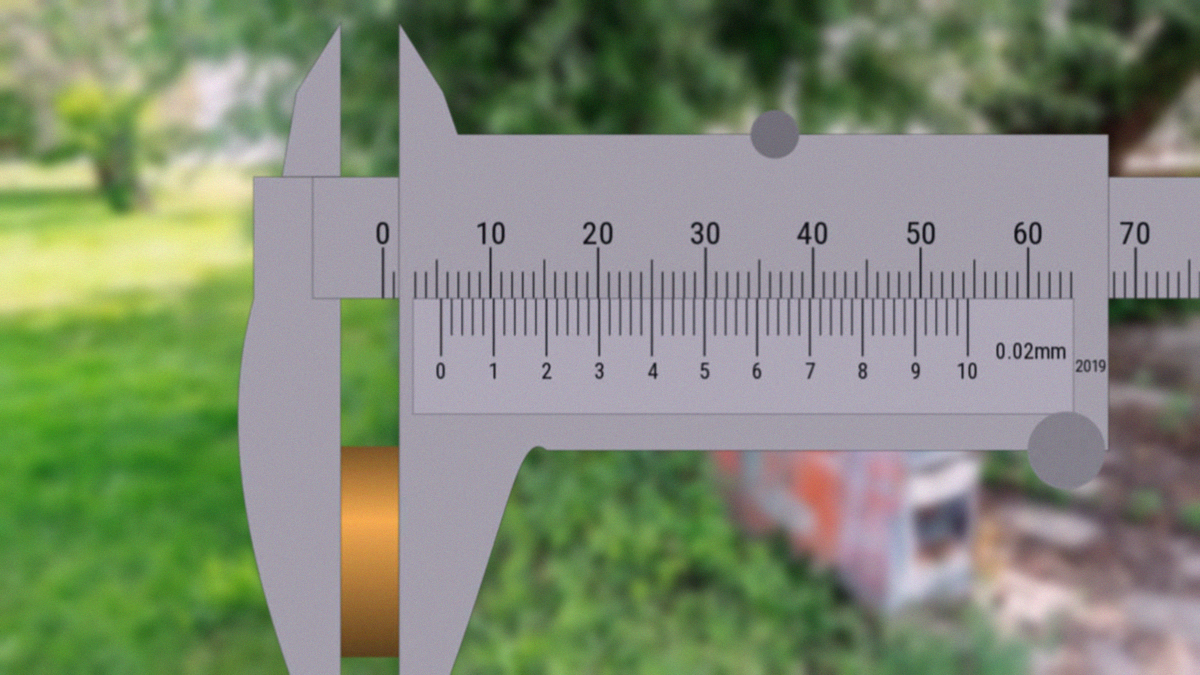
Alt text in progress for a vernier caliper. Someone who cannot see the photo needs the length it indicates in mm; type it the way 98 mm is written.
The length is 5.4 mm
